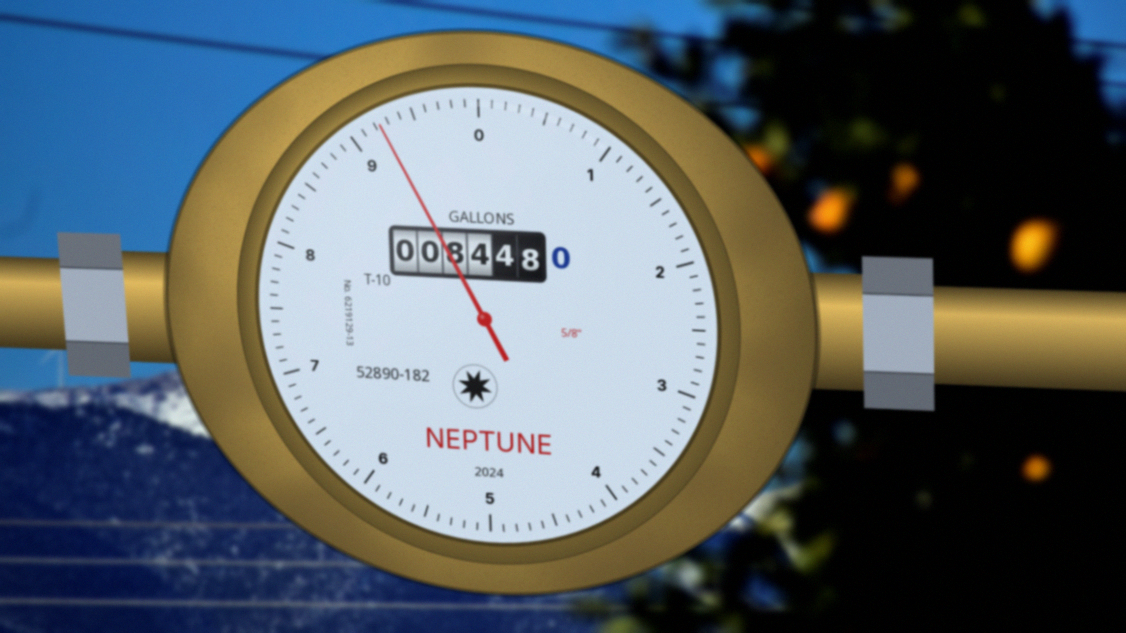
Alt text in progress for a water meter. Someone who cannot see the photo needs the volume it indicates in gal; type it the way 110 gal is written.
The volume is 84479.2 gal
